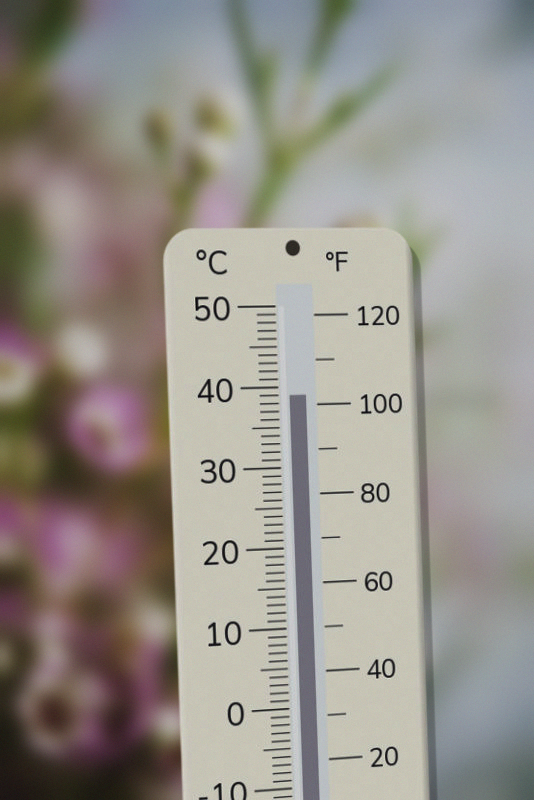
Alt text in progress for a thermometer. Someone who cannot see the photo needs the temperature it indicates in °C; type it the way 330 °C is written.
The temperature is 39 °C
